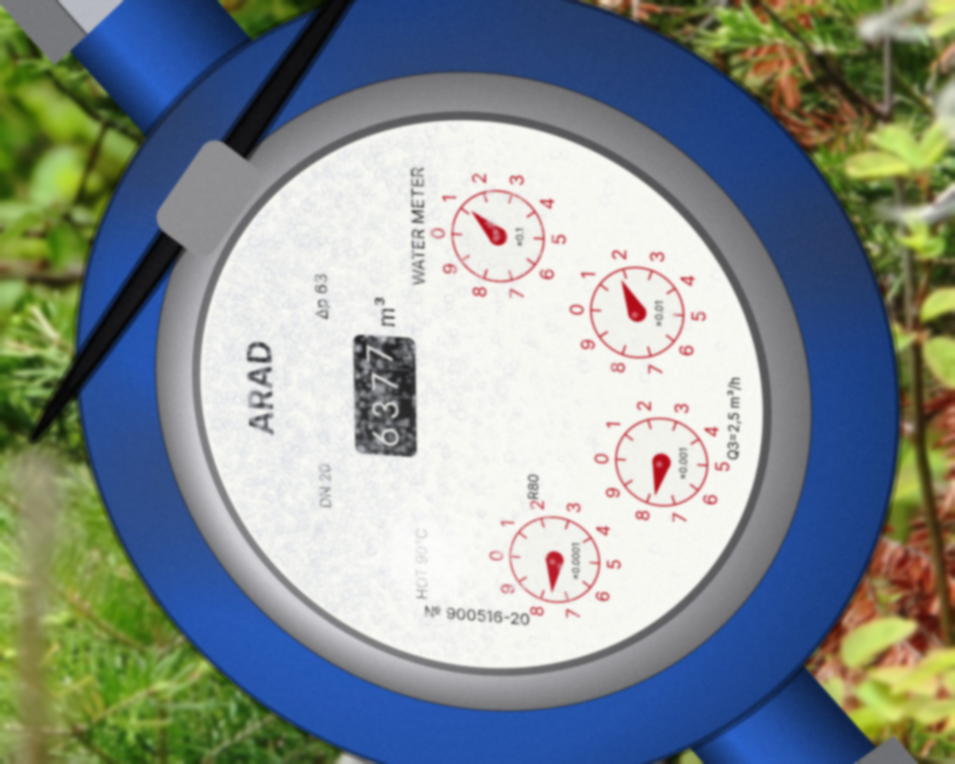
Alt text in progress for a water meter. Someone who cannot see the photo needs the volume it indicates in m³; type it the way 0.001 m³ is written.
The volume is 6377.1177 m³
